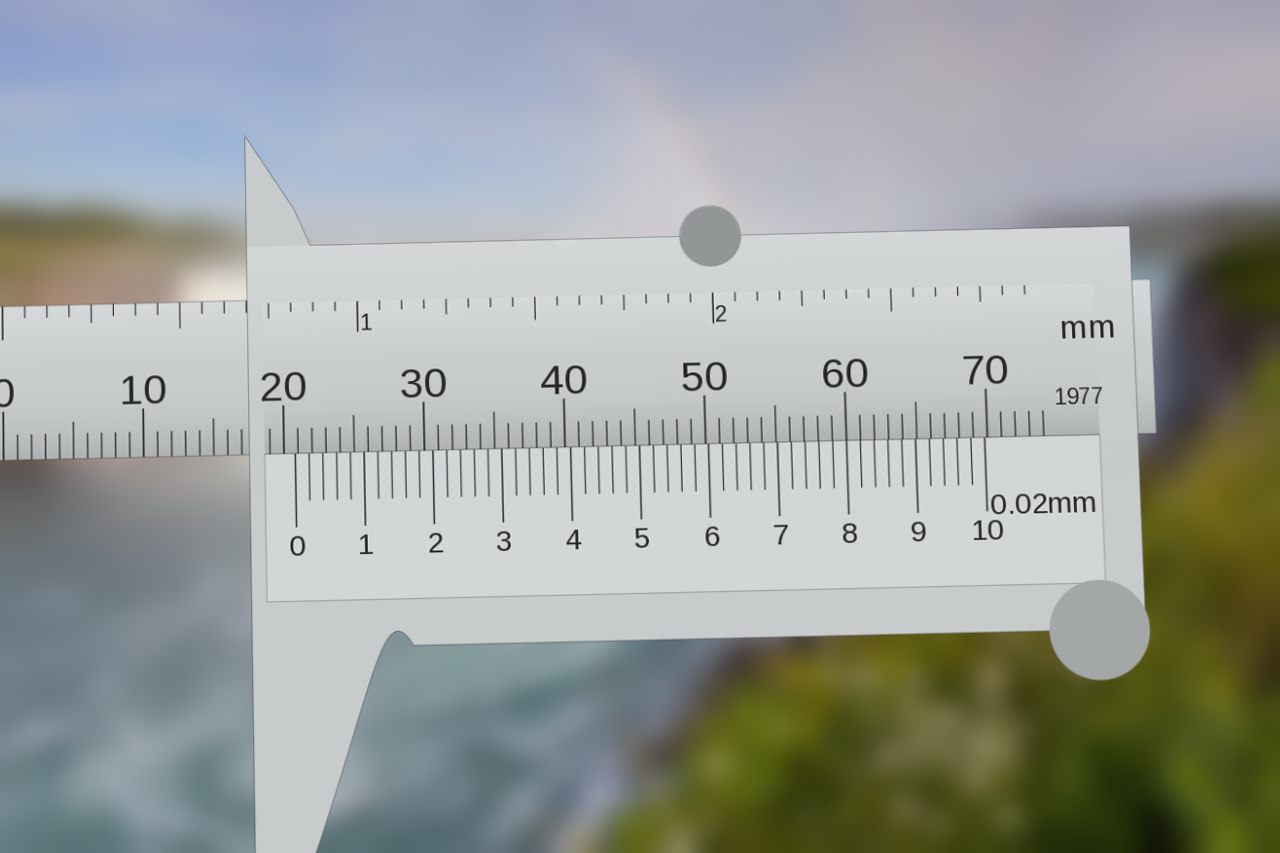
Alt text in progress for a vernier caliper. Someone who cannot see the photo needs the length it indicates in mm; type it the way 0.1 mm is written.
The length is 20.8 mm
